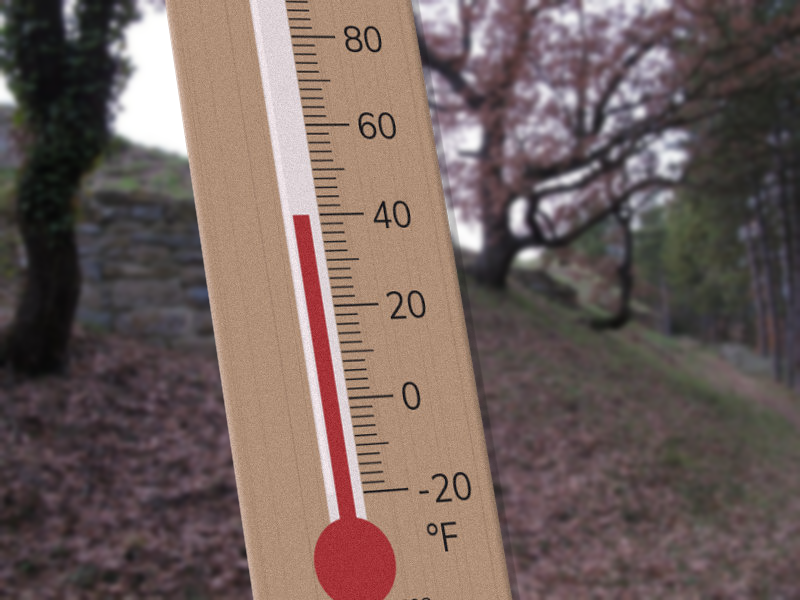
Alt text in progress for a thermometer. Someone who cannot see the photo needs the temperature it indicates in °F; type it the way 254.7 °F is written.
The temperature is 40 °F
